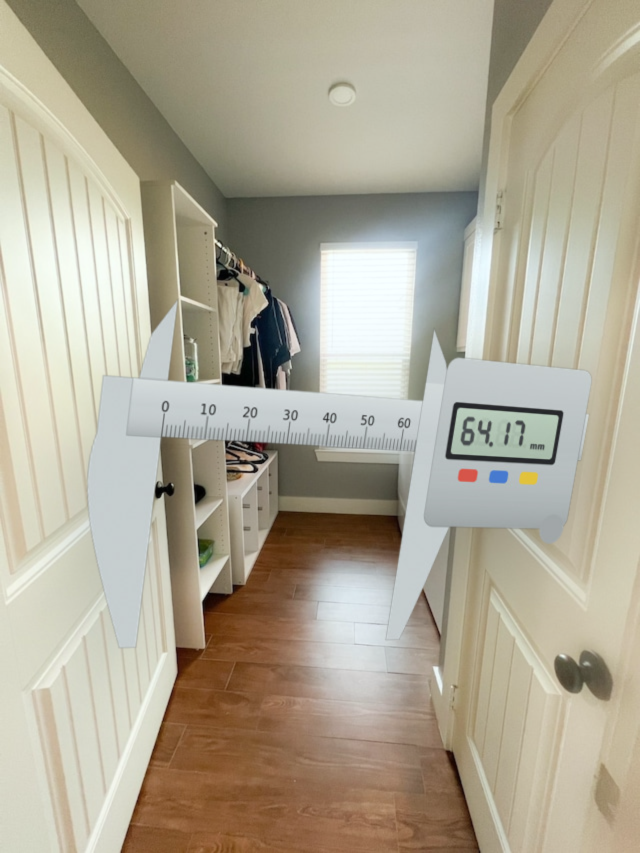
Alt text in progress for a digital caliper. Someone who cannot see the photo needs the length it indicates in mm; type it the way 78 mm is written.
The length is 64.17 mm
